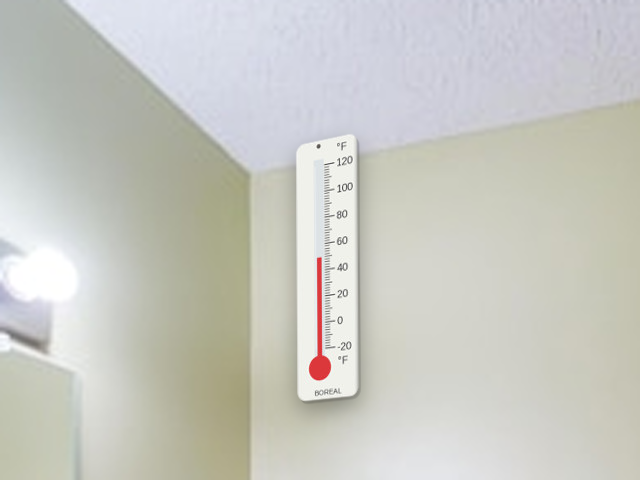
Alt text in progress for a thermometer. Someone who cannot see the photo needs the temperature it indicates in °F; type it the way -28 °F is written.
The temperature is 50 °F
